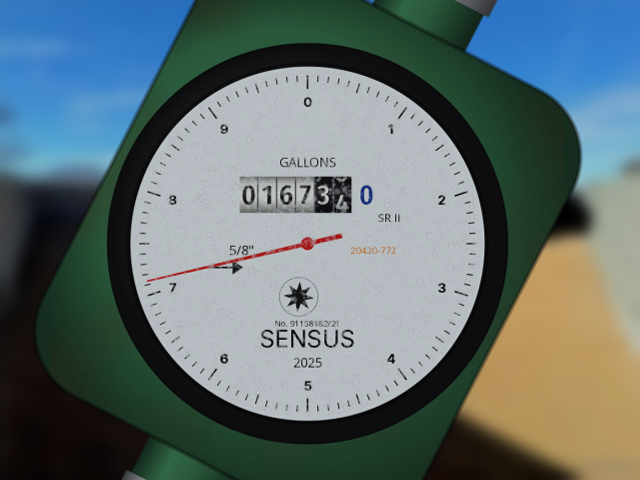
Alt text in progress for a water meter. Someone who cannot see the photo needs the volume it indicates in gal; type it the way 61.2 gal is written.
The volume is 167337.1 gal
